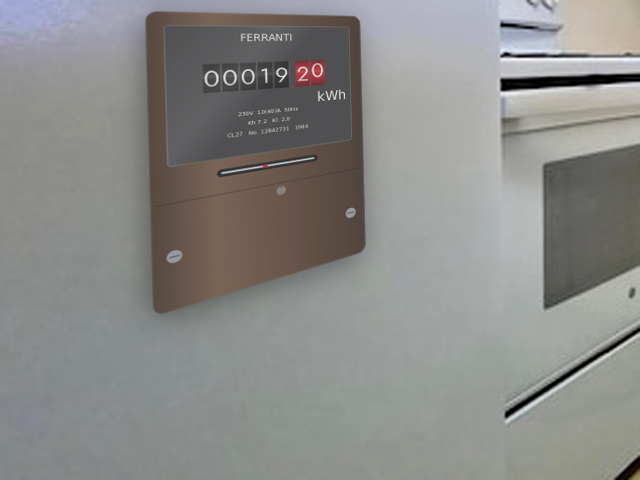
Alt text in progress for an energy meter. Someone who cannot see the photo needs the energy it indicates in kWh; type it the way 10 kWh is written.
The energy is 19.20 kWh
